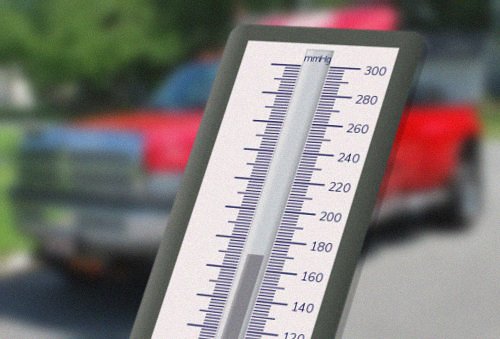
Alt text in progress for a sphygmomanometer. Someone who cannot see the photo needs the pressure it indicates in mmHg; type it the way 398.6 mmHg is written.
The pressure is 170 mmHg
